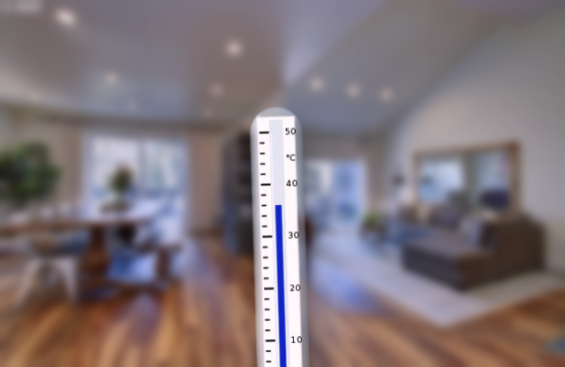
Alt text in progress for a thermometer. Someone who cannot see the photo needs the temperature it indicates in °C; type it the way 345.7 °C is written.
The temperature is 36 °C
